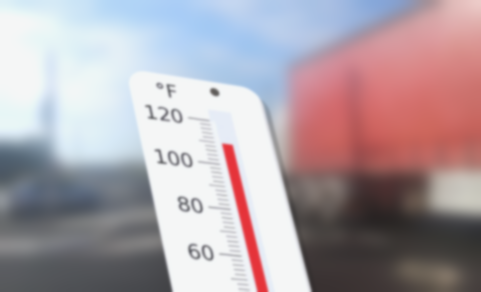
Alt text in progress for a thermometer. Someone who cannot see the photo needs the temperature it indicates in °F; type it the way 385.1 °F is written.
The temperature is 110 °F
